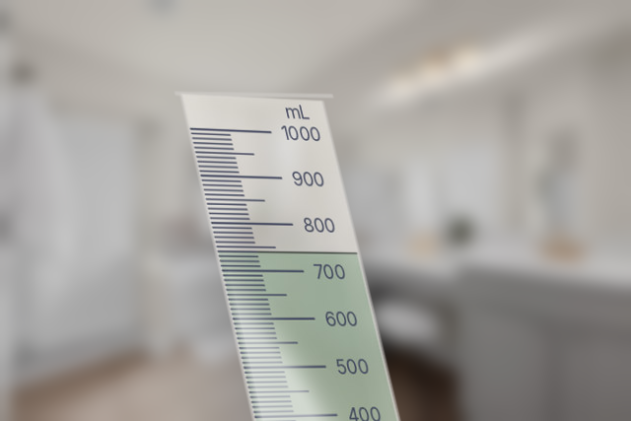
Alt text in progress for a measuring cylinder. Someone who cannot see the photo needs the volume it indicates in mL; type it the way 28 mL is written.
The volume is 740 mL
